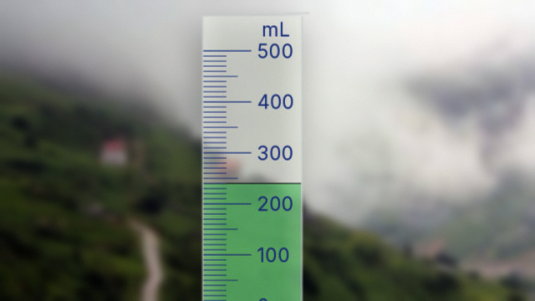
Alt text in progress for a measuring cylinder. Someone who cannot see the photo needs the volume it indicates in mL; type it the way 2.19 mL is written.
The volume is 240 mL
